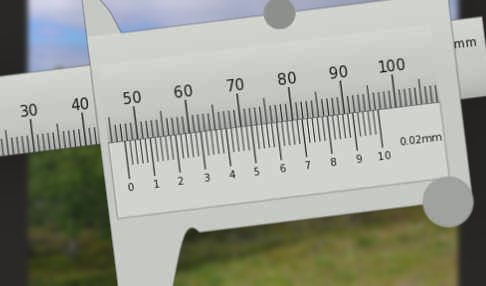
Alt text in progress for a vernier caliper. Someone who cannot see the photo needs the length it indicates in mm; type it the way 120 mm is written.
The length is 47.5 mm
